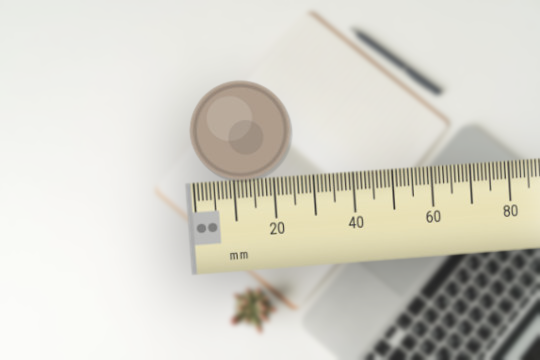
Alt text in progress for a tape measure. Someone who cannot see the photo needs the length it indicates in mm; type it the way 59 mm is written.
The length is 25 mm
